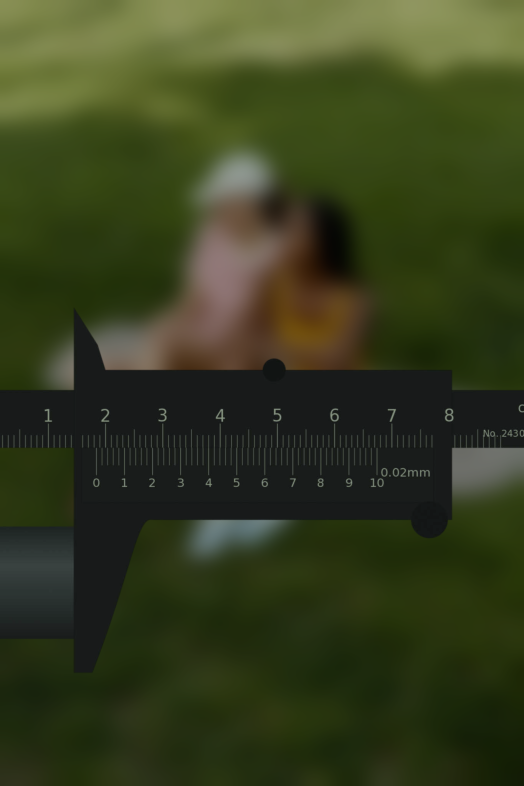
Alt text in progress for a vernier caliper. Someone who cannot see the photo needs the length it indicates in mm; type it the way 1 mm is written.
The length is 18.4 mm
